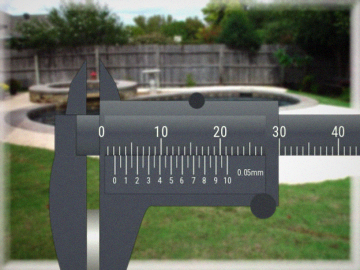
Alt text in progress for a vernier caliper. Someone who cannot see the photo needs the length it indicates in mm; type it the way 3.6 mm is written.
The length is 2.2 mm
